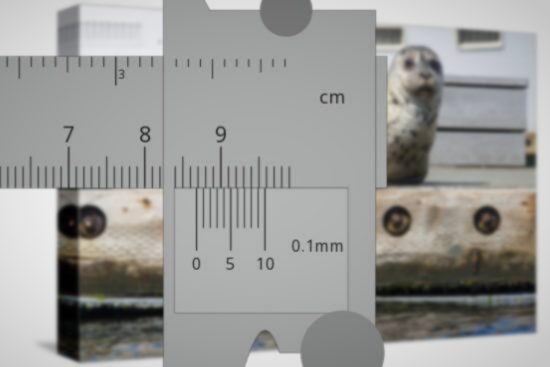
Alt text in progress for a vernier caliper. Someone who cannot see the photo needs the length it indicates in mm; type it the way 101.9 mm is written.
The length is 86.8 mm
